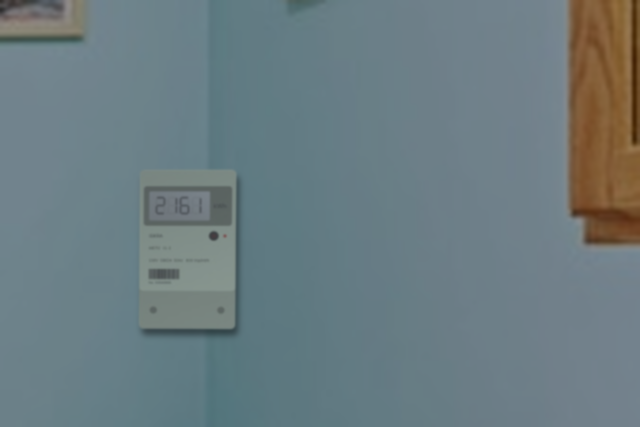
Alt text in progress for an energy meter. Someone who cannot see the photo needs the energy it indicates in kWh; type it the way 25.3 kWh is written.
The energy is 2161 kWh
